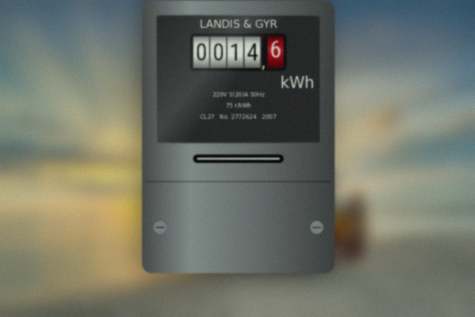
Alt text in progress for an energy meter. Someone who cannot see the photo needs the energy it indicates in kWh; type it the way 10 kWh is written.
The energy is 14.6 kWh
